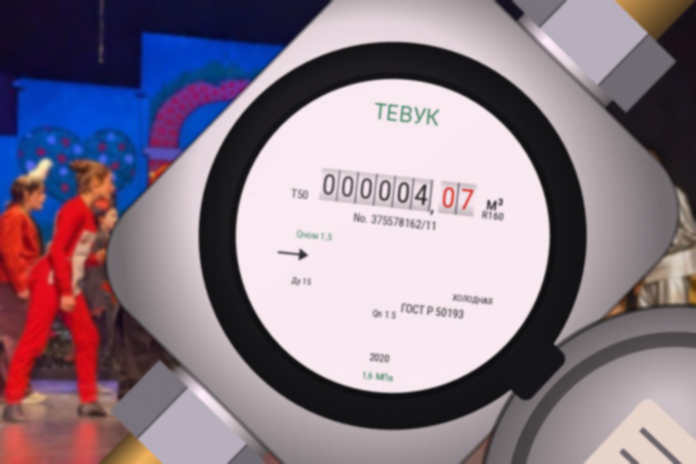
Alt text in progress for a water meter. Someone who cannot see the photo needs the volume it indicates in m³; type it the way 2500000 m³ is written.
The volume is 4.07 m³
